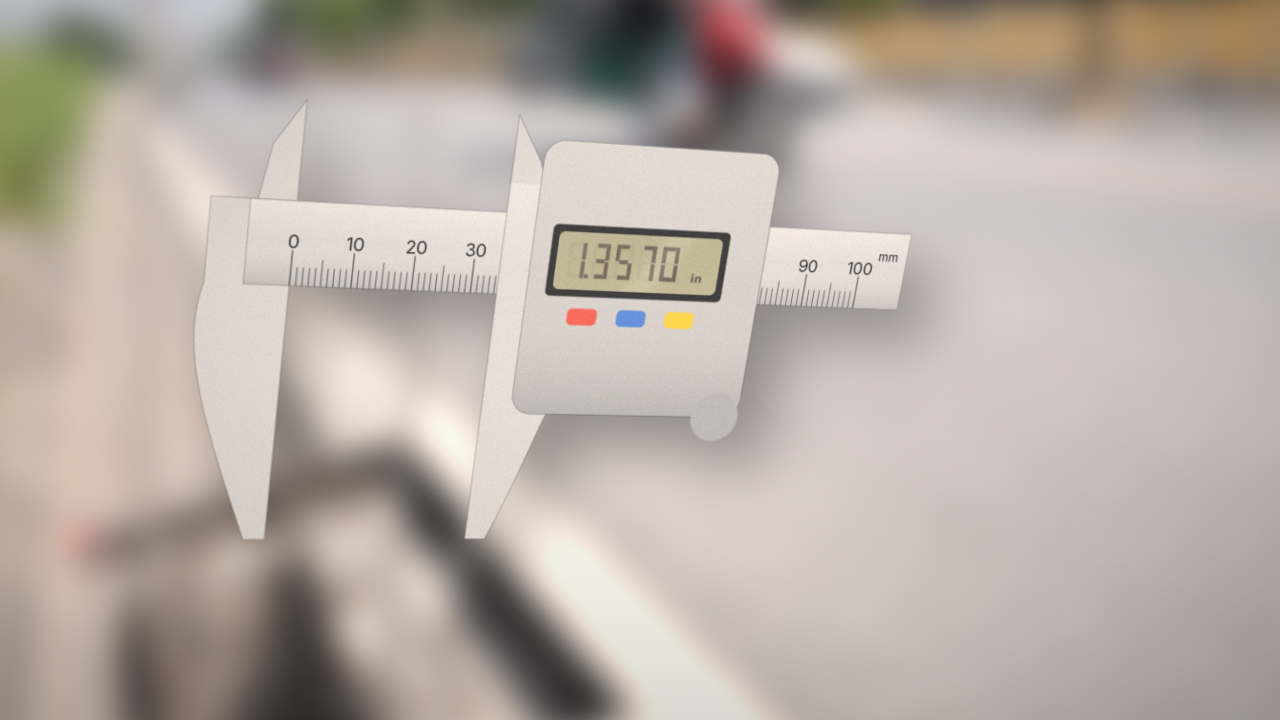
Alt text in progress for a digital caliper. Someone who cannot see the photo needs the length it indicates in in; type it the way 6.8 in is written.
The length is 1.3570 in
